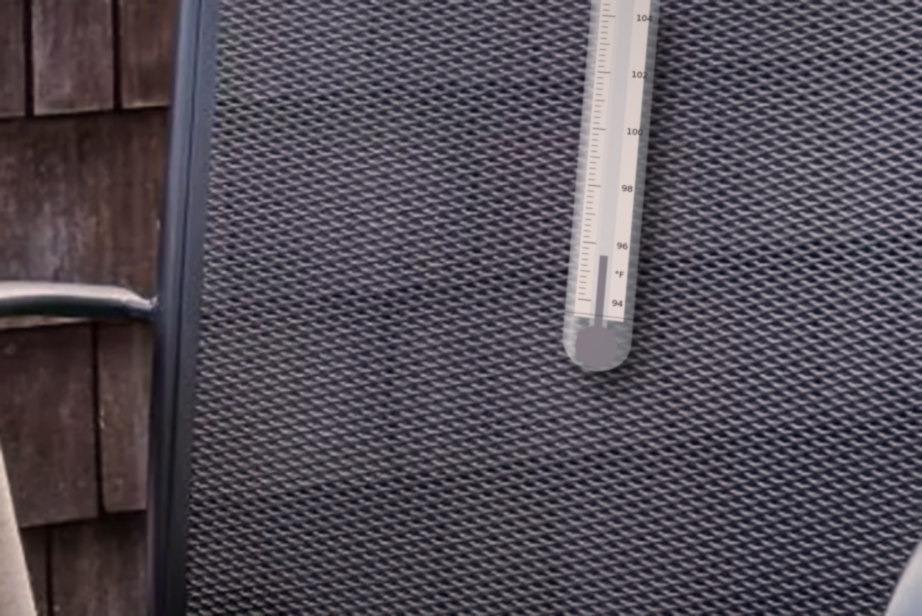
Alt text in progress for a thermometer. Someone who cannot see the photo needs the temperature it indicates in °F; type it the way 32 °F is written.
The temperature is 95.6 °F
